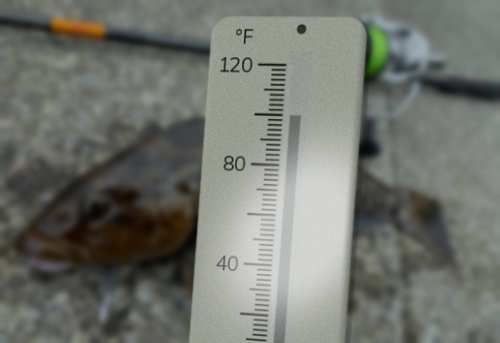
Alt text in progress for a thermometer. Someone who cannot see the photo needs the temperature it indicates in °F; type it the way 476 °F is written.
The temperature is 100 °F
